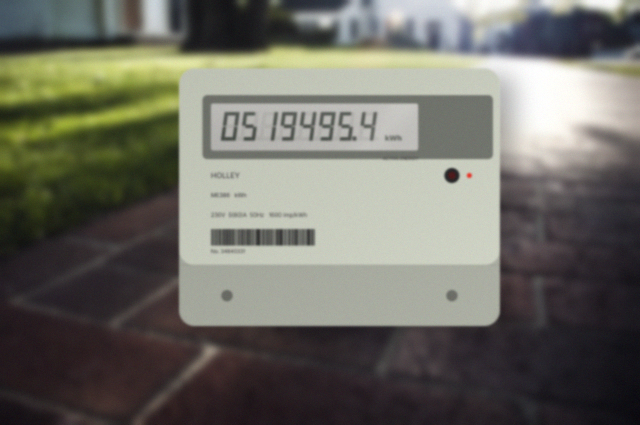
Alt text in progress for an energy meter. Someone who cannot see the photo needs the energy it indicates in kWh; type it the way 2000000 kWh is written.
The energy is 519495.4 kWh
